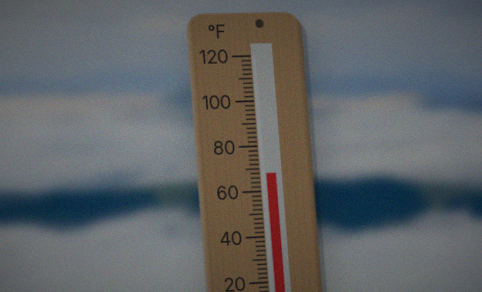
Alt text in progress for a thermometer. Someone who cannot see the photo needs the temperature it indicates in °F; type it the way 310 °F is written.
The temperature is 68 °F
